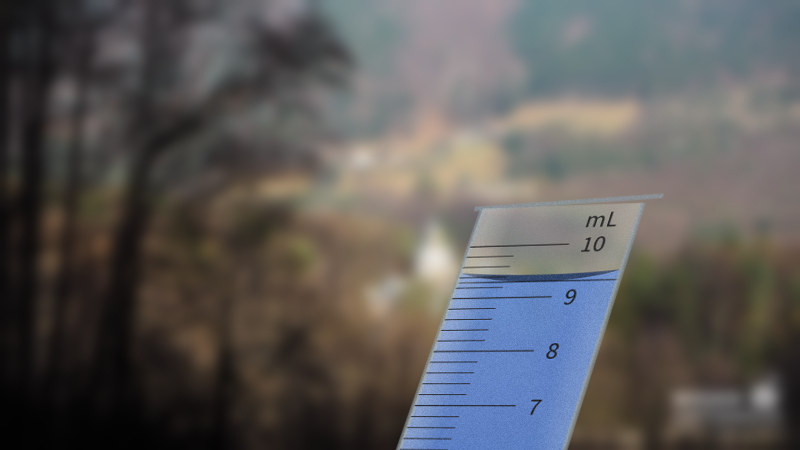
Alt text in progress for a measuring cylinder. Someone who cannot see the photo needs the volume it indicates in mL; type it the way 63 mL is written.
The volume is 9.3 mL
